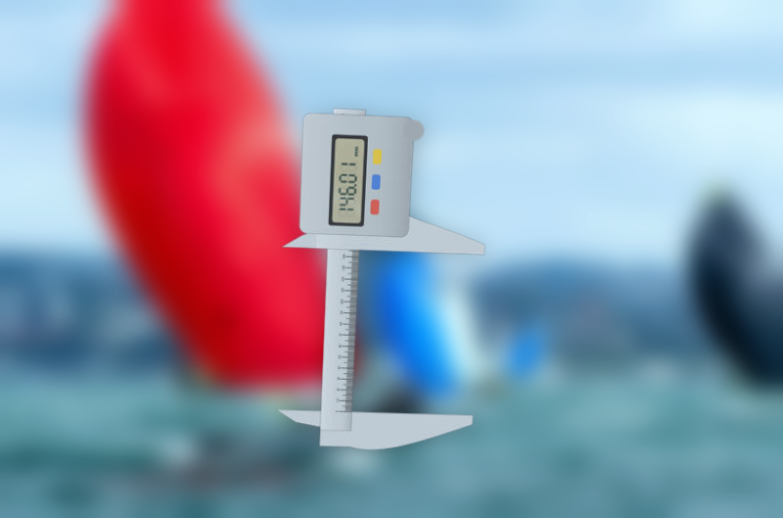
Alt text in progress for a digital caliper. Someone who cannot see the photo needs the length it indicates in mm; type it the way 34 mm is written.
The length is 146.01 mm
